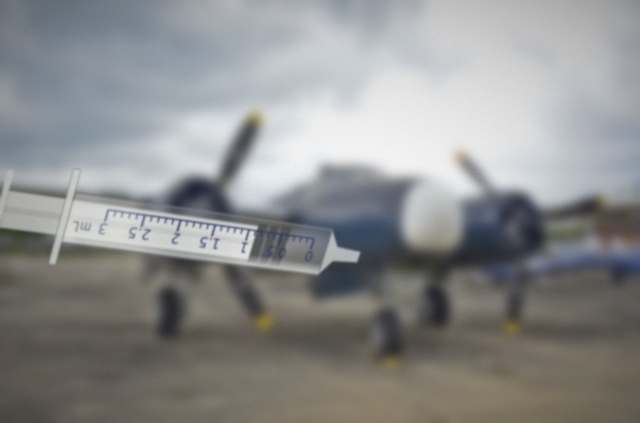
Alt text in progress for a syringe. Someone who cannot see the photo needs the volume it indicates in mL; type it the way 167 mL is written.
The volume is 0.4 mL
